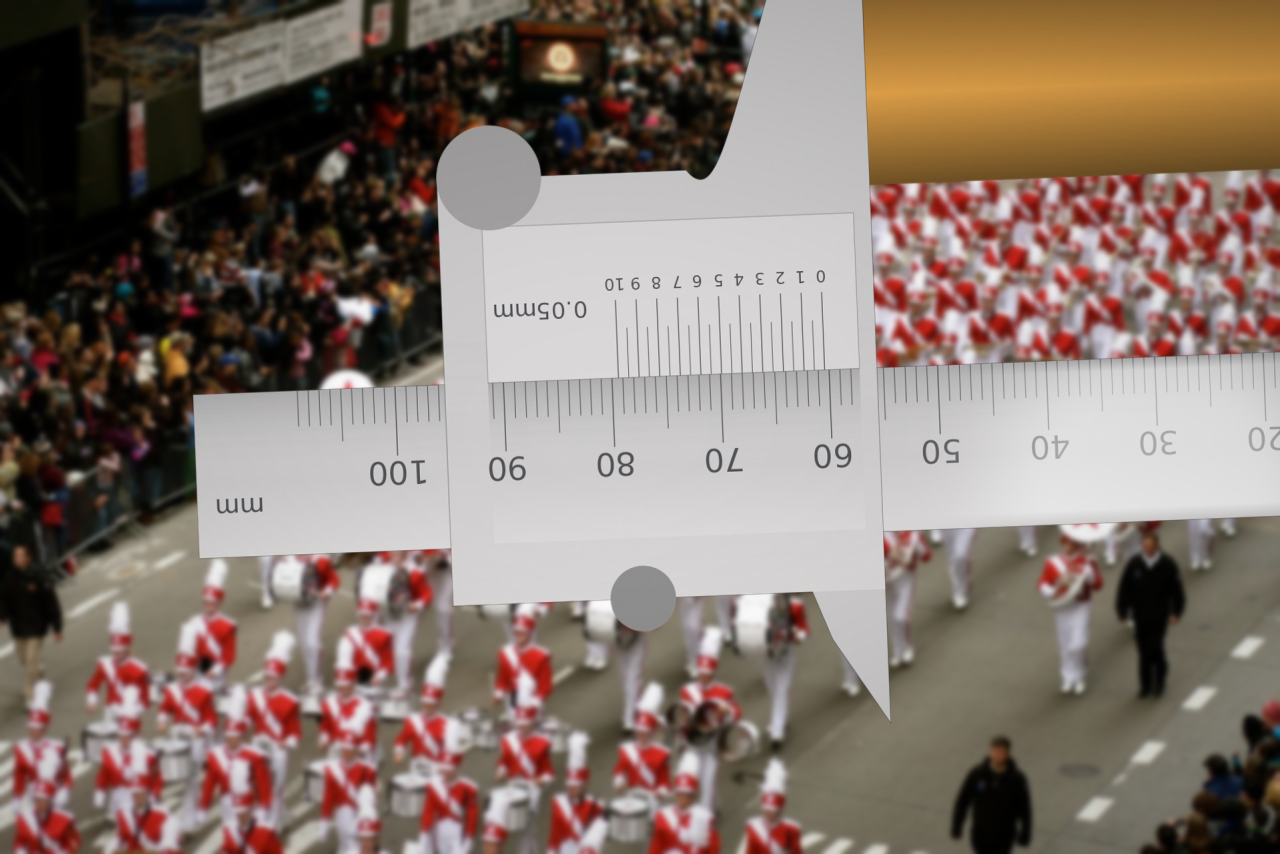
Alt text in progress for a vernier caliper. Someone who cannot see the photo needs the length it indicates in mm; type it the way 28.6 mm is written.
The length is 60.4 mm
